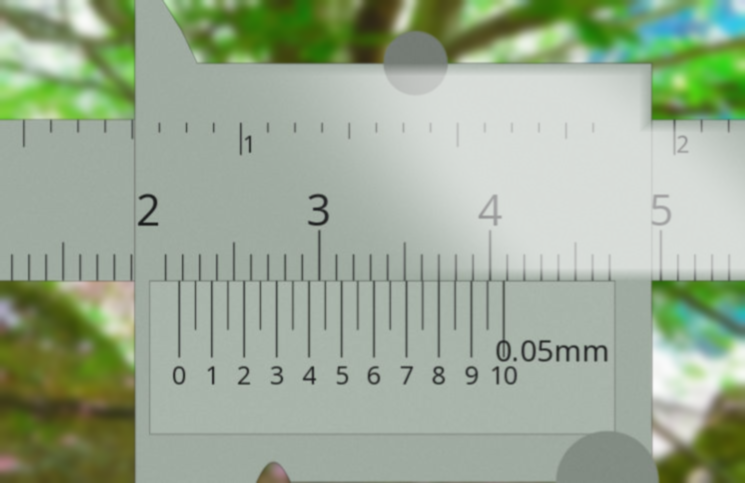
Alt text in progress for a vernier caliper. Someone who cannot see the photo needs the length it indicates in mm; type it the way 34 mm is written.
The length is 21.8 mm
